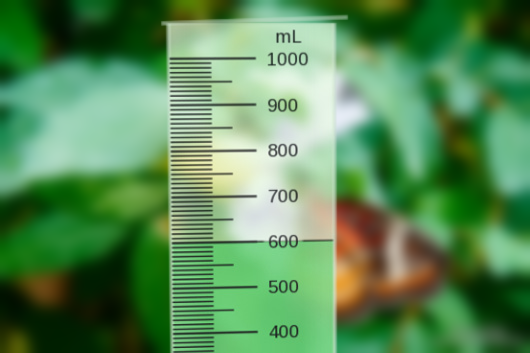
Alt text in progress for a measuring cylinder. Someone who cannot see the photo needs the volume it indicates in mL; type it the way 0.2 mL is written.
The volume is 600 mL
